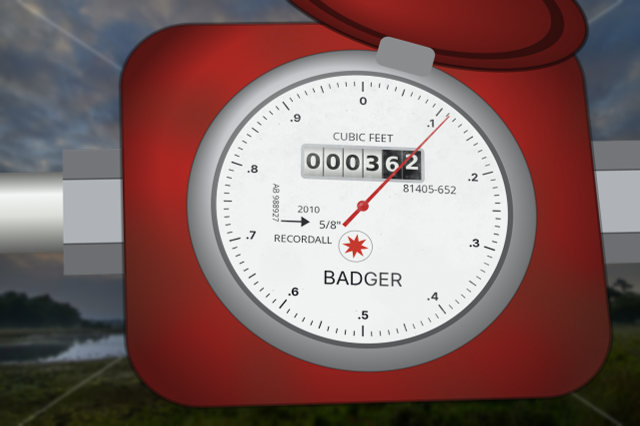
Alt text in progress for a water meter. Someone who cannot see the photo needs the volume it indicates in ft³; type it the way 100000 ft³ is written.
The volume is 362.11 ft³
